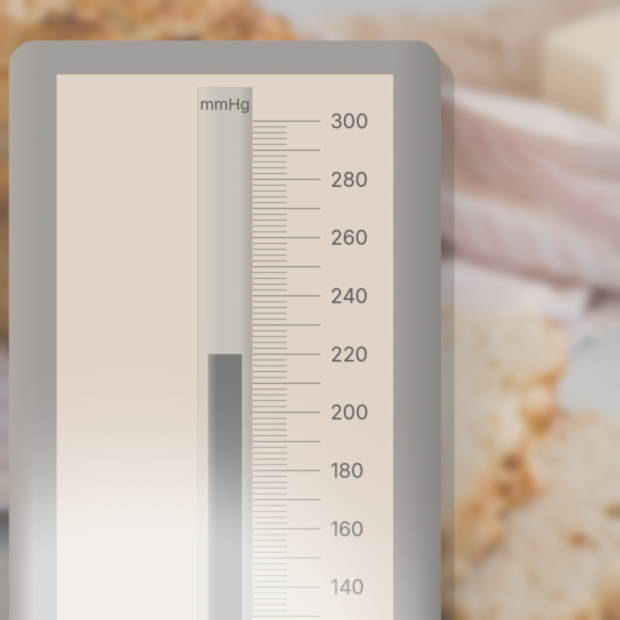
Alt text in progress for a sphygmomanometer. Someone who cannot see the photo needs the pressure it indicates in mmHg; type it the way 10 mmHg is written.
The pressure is 220 mmHg
